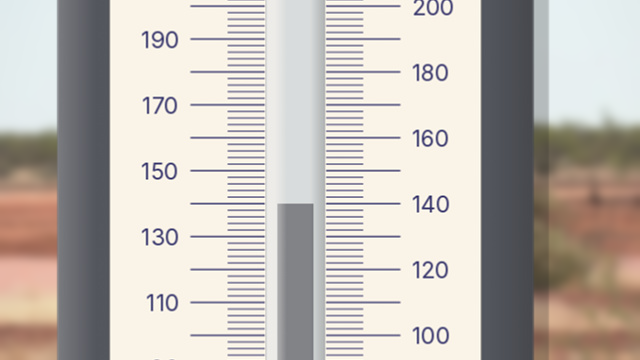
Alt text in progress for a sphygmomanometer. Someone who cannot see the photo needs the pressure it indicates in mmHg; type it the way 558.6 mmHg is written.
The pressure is 140 mmHg
